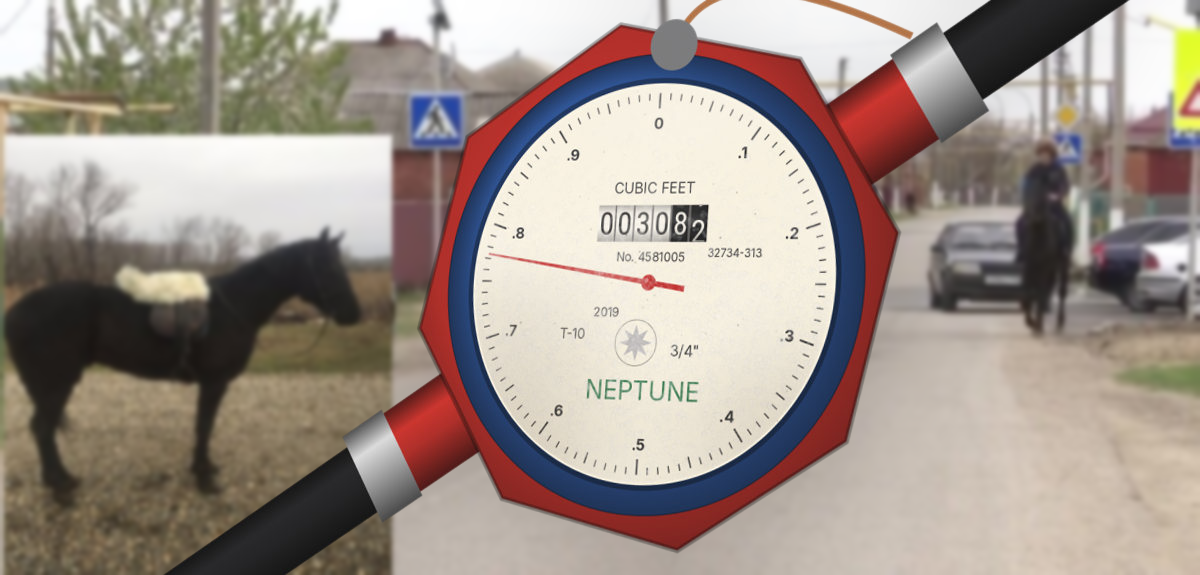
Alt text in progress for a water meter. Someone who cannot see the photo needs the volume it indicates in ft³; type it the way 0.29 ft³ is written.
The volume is 3081.77 ft³
